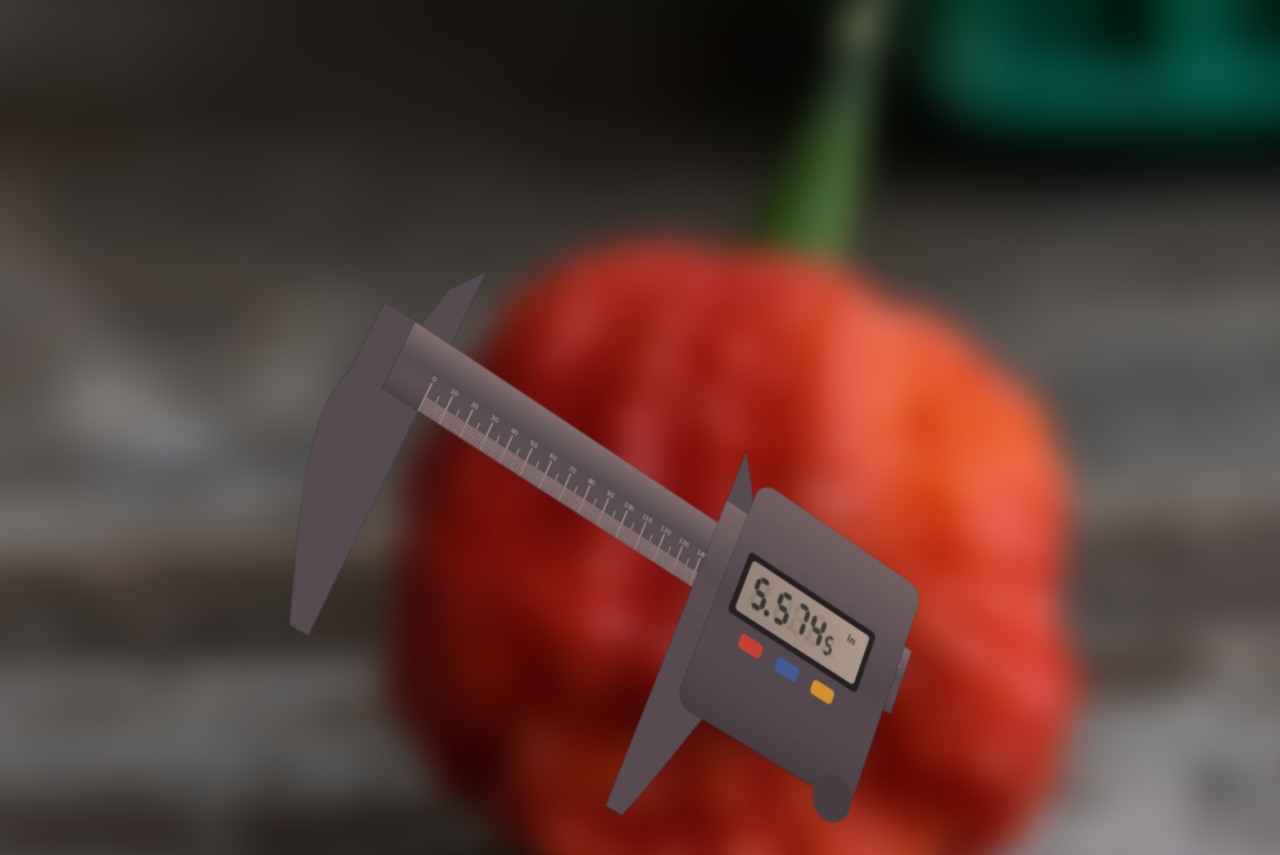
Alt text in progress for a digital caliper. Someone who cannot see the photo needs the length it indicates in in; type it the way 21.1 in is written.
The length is 5.5745 in
